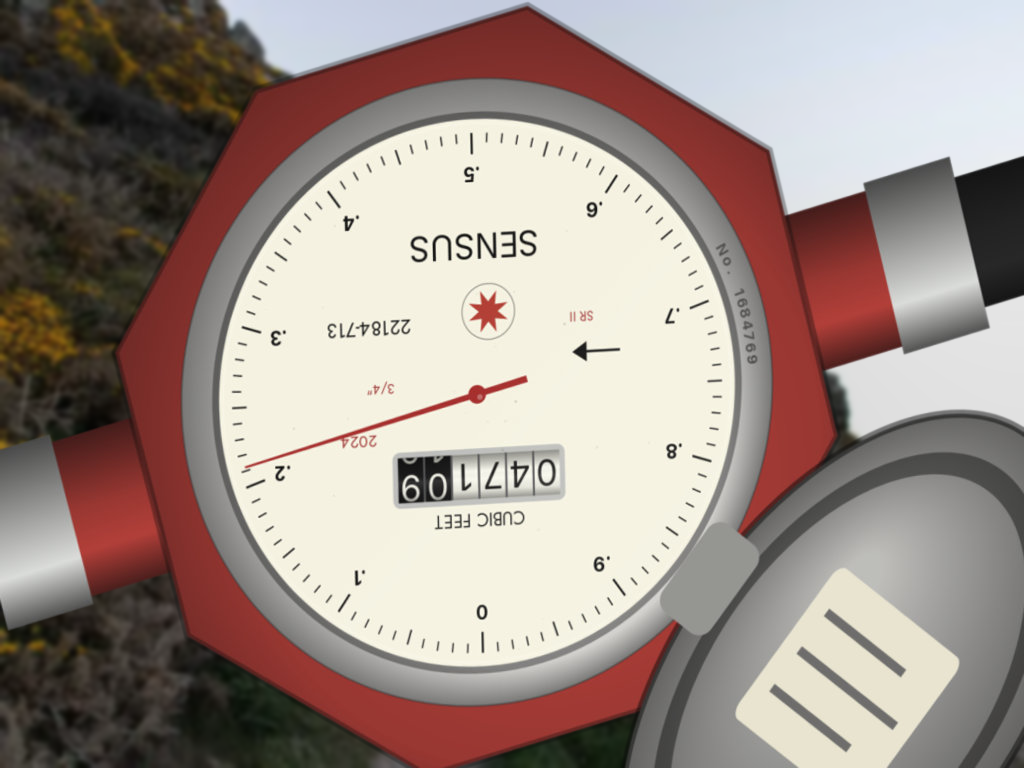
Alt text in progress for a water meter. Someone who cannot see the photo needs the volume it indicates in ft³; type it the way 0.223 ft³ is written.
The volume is 47109.21 ft³
